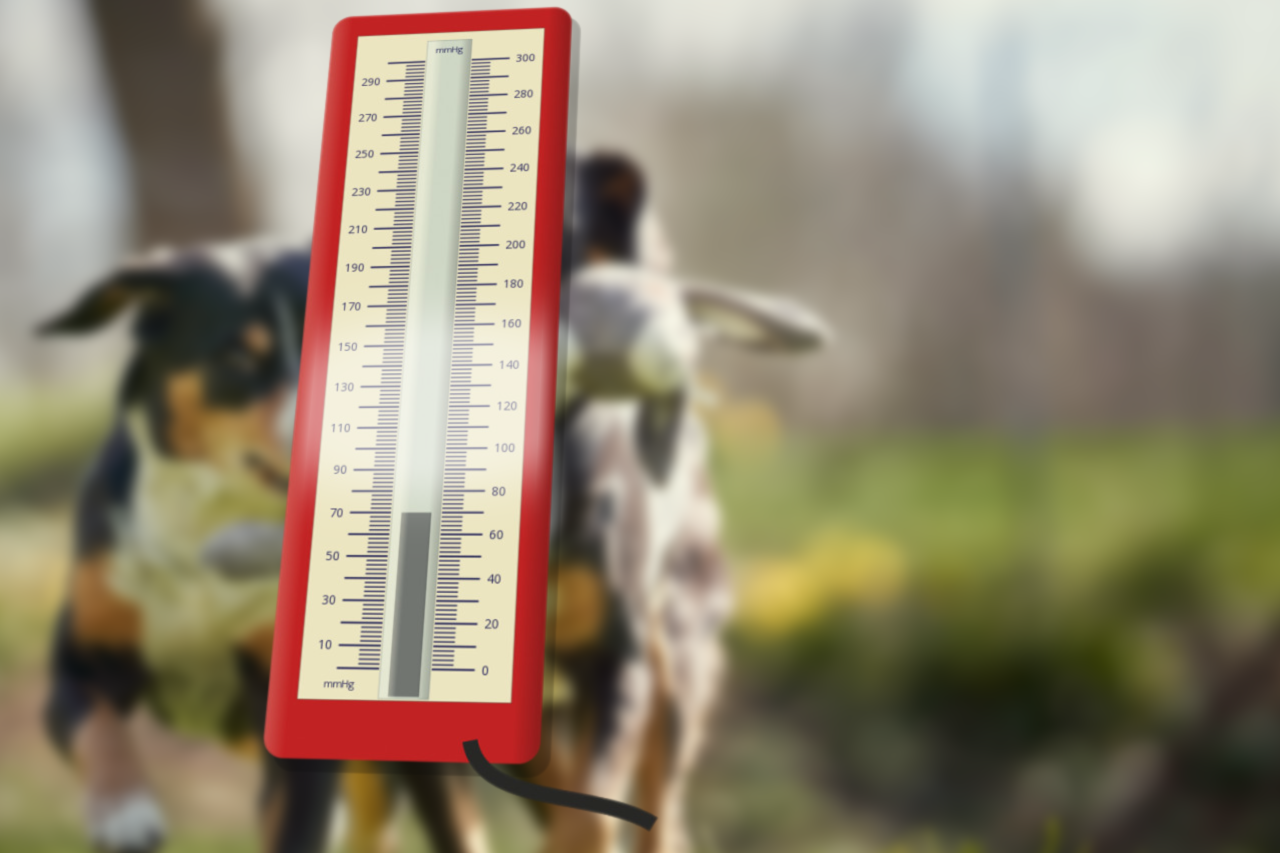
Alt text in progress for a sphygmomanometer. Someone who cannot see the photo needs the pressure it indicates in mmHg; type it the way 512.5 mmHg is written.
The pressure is 70 mmHg
